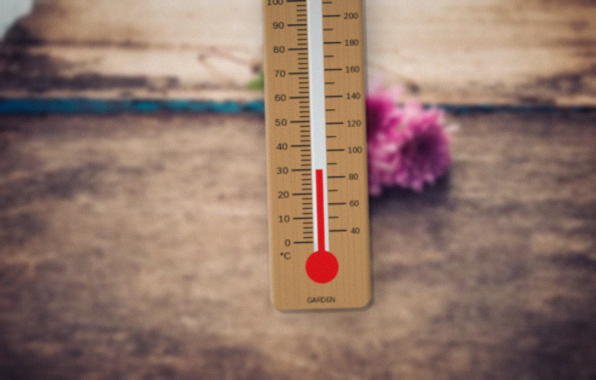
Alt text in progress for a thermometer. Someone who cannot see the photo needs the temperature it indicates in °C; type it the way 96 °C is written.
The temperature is 30 °C
